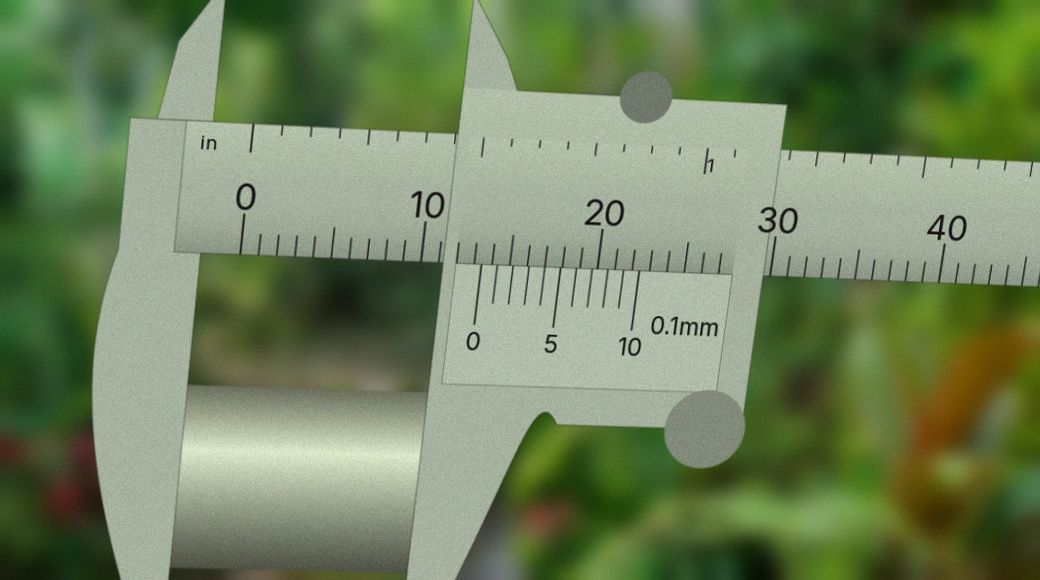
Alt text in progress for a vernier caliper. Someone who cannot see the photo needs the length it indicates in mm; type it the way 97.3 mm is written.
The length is 13.4 mm
